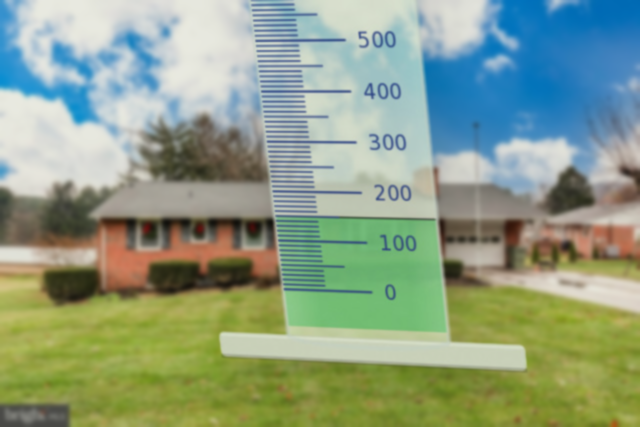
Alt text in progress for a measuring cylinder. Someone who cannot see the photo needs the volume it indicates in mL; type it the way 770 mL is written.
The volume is 150 mL
